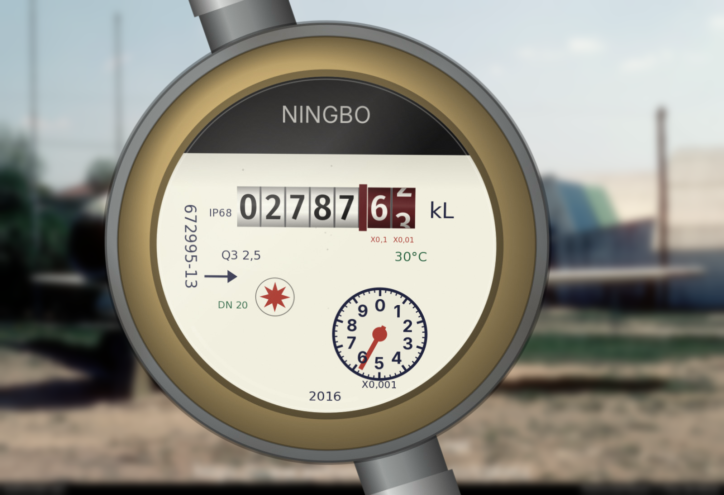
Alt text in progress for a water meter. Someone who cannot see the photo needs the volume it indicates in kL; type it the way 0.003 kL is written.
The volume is 2787.625 kL
